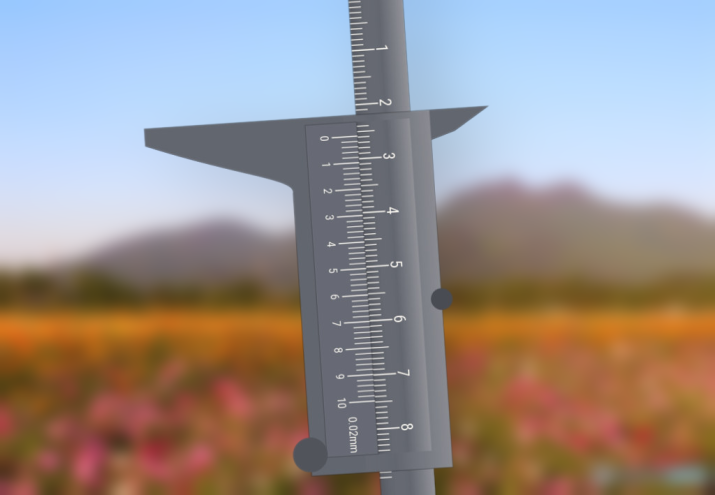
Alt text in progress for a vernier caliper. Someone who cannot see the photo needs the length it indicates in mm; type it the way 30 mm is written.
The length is 25.8 mm
